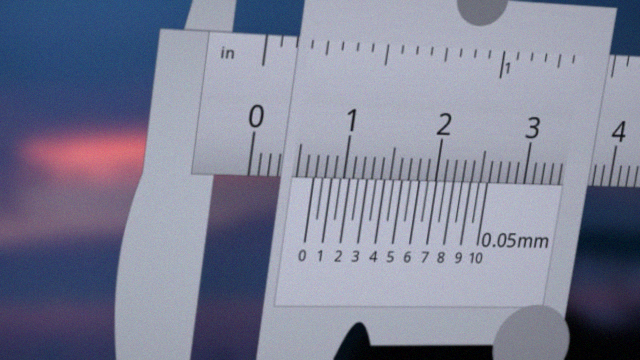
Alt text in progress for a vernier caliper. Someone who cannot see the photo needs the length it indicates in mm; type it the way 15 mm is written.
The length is 6.8 mm
